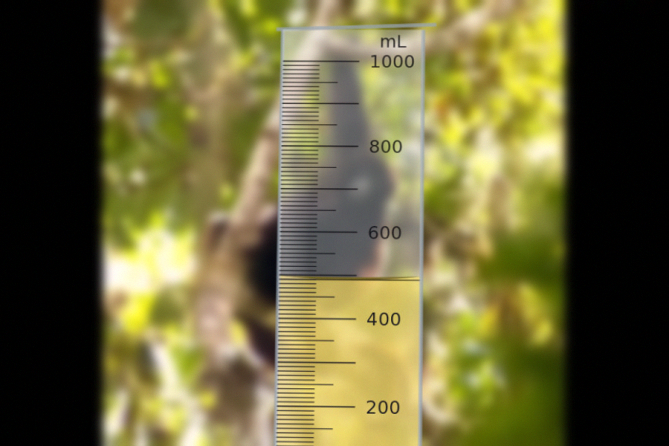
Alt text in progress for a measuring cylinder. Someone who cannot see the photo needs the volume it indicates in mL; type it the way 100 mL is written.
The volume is 490 mL
